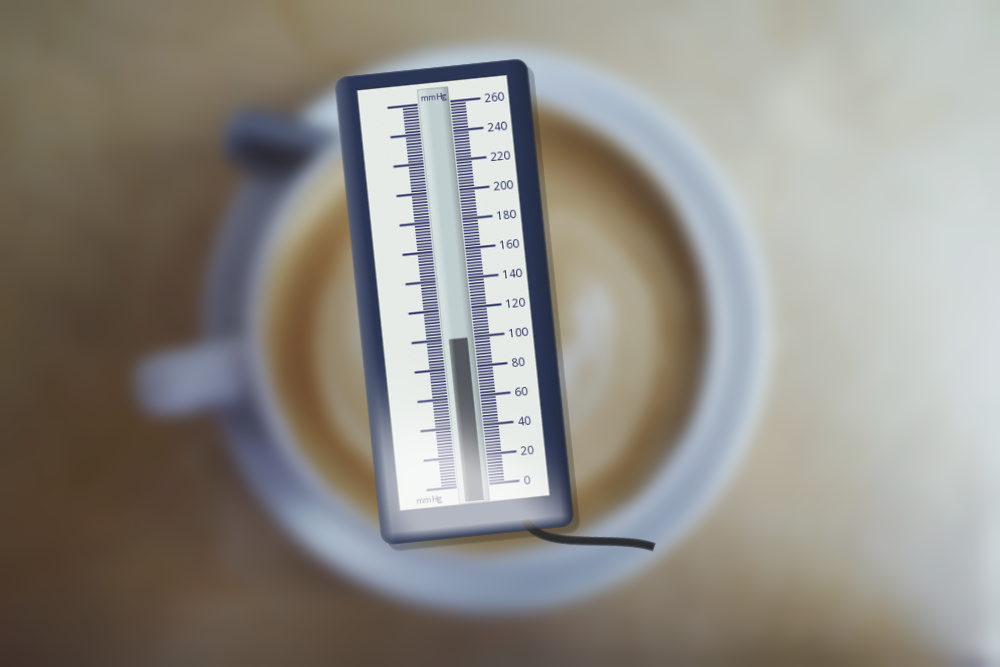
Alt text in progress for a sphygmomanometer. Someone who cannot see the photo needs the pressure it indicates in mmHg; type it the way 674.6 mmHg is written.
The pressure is 100 mmHg
